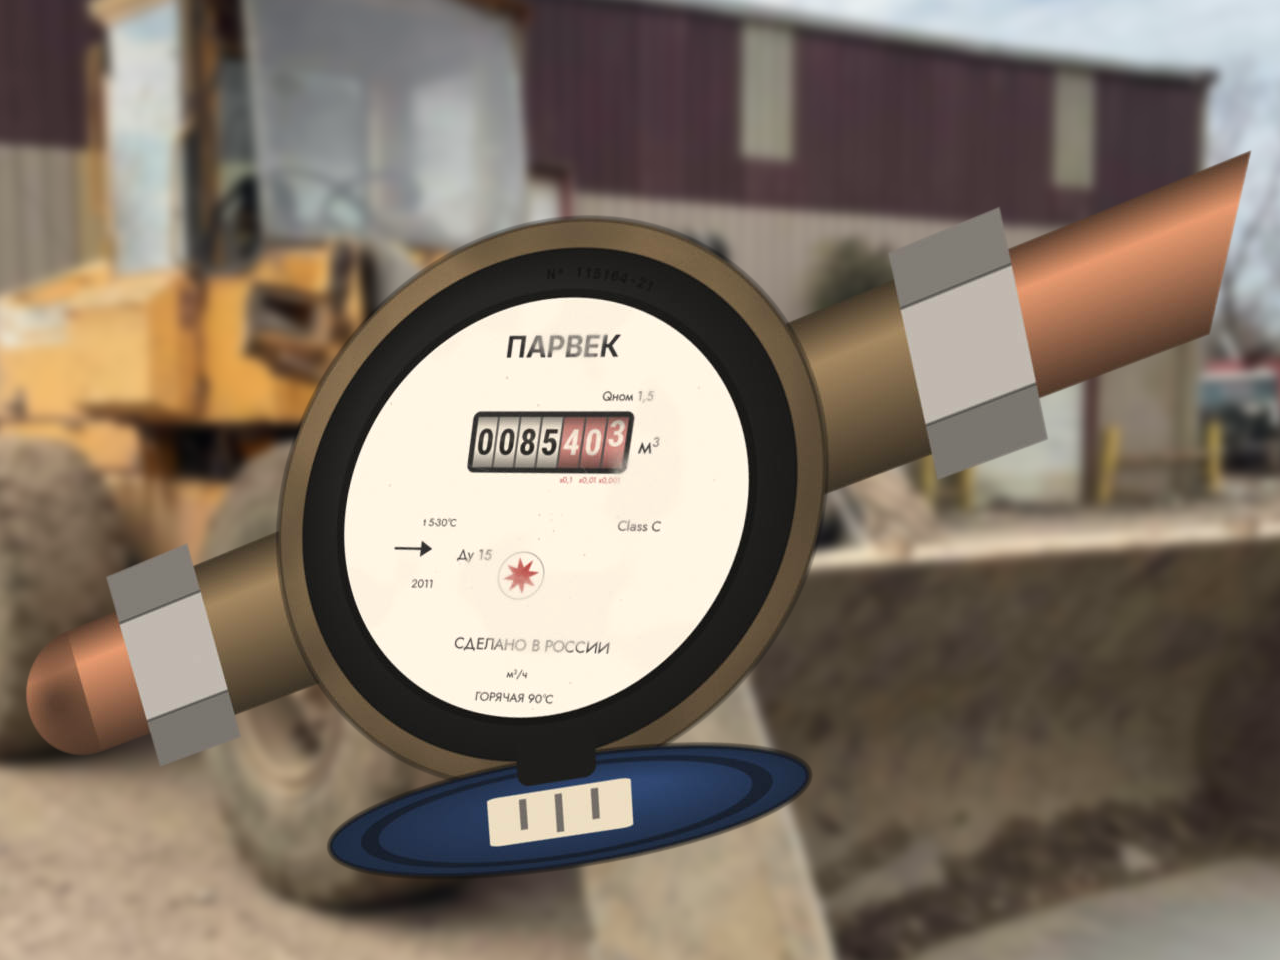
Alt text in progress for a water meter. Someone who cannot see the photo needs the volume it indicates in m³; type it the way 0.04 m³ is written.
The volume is 85.403 m³
